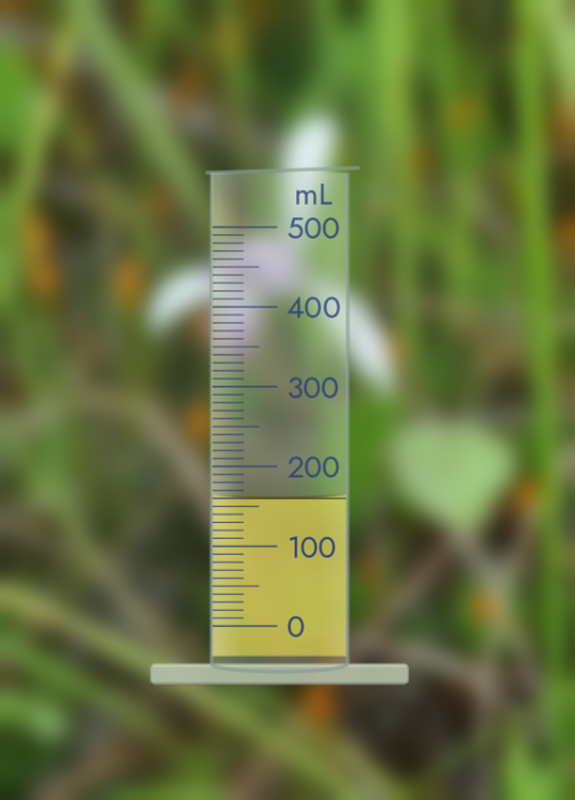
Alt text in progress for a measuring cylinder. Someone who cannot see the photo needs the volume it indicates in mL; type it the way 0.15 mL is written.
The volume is 160 mL
